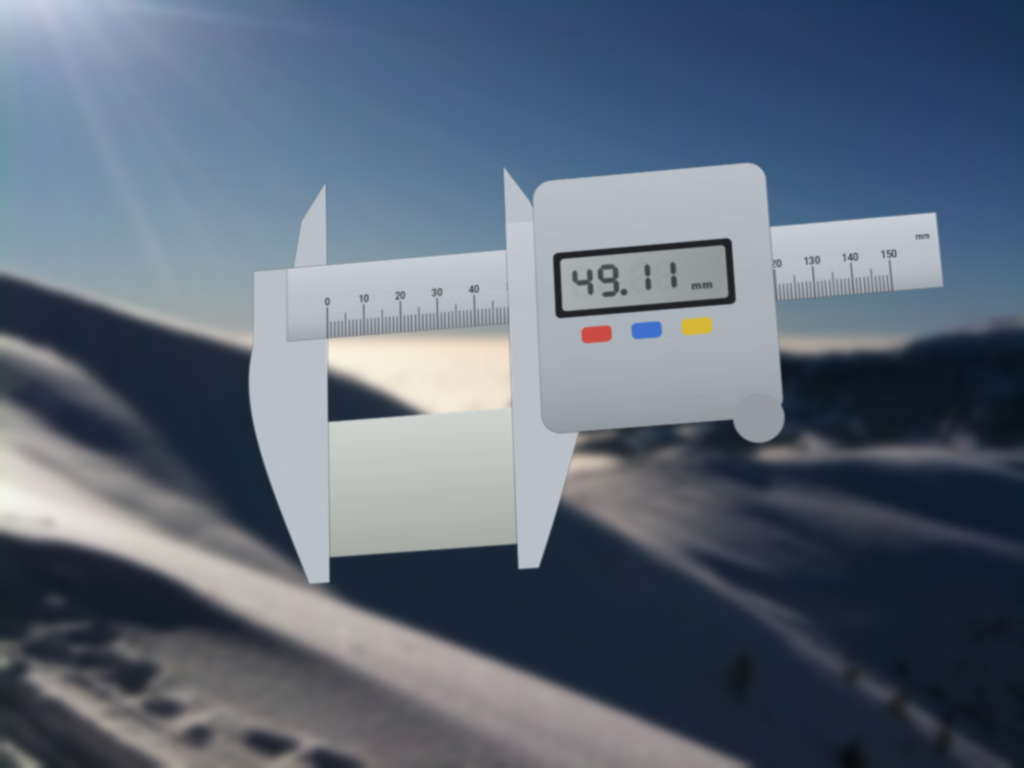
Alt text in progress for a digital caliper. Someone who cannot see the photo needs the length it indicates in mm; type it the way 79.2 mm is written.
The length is 49.11 mm
